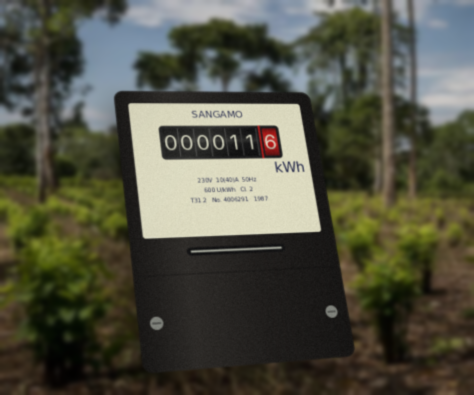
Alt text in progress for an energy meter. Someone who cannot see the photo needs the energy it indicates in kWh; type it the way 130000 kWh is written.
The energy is 11.6 kWh
